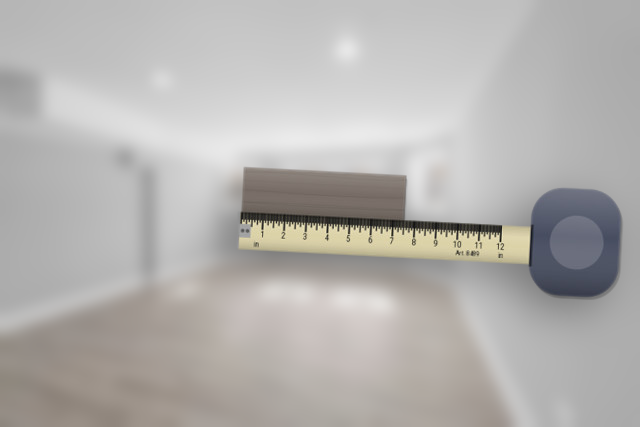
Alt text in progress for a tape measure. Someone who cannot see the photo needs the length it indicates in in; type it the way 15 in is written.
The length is 7.5 in
